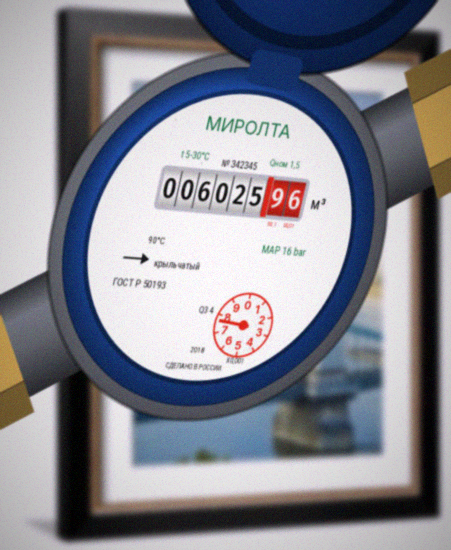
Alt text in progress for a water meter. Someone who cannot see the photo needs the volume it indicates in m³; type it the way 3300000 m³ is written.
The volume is 6025.967 m³
